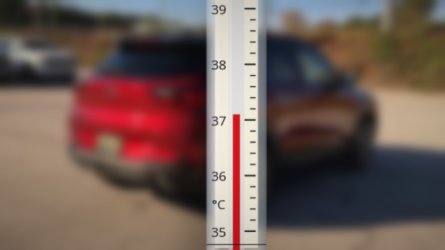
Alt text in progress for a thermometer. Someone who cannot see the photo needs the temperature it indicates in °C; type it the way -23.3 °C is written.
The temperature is 37.1 °C
